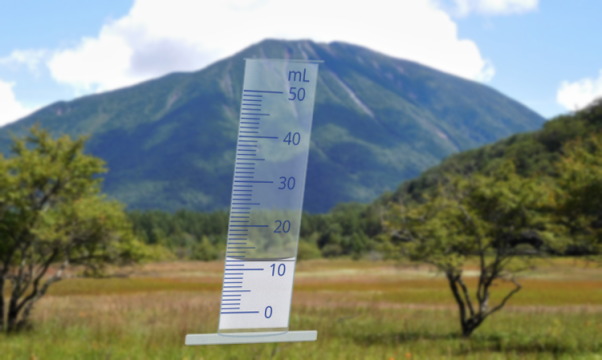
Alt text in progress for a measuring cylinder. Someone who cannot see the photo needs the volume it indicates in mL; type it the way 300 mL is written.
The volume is 12 mL
